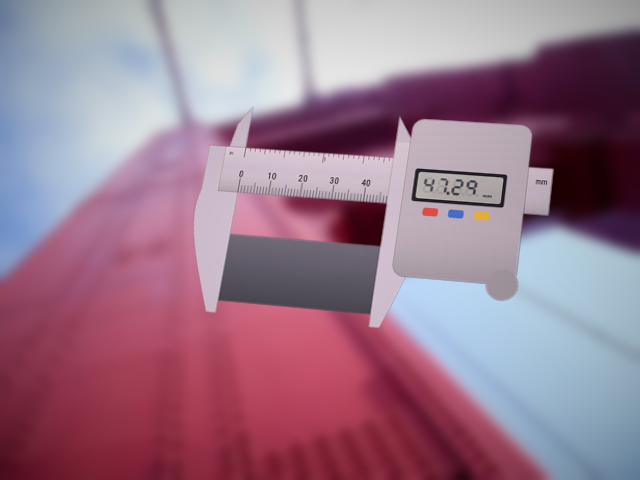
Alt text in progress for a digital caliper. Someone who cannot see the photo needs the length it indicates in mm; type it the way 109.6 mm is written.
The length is 47.29 mm
